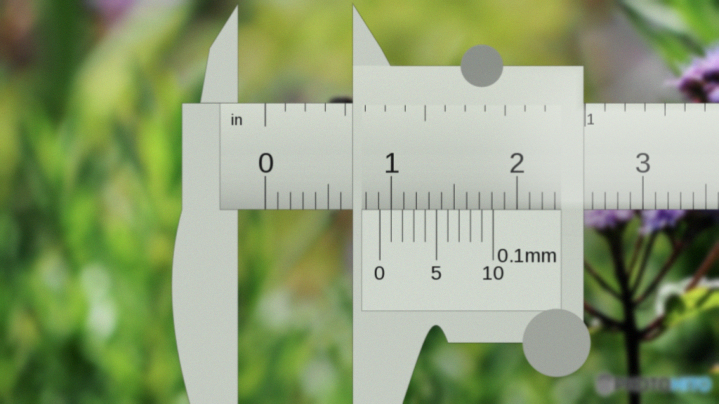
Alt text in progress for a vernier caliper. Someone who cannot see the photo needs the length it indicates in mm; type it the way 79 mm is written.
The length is 9.1 mm
